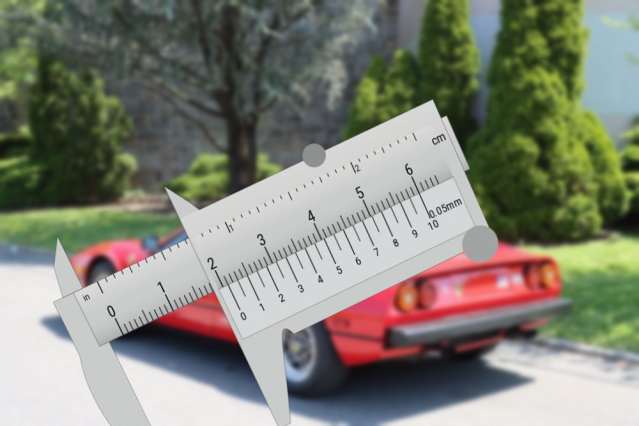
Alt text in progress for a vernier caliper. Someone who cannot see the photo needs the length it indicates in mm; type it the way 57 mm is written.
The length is 21.0 mm
